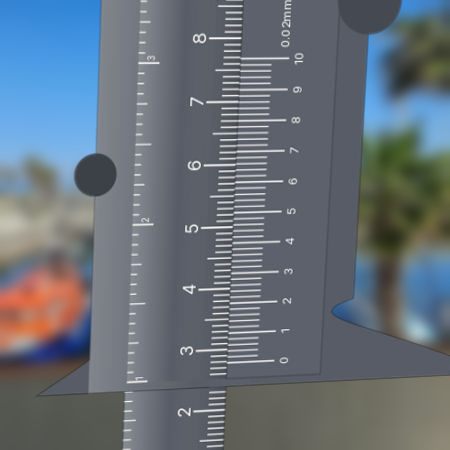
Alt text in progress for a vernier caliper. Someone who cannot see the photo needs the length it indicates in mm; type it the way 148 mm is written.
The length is 27.8 mm
